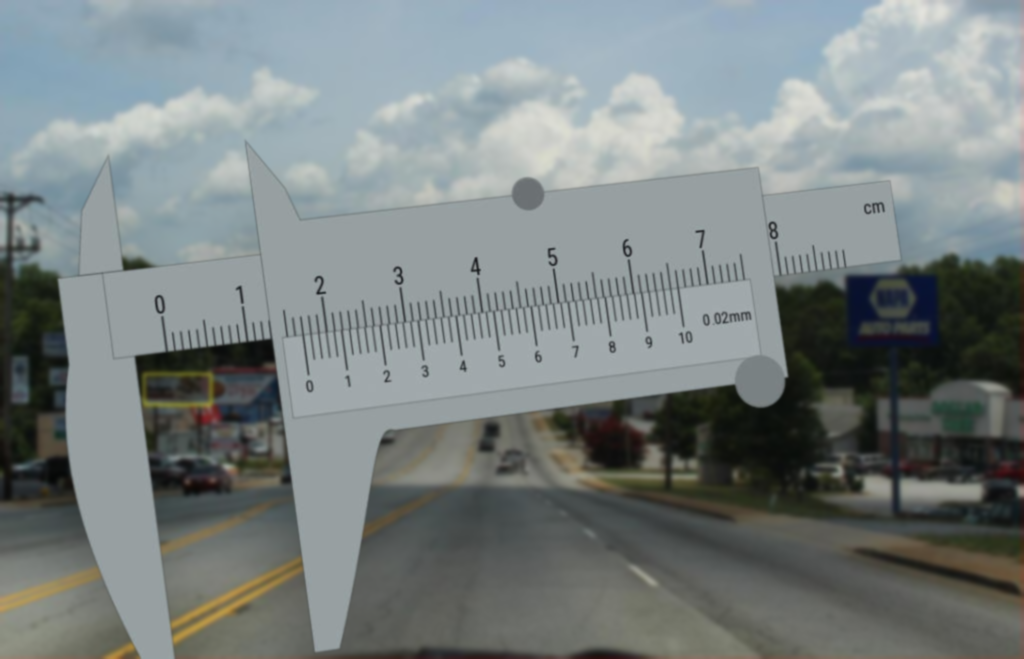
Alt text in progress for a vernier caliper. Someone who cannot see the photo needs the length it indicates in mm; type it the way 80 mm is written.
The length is 17.0 mm
